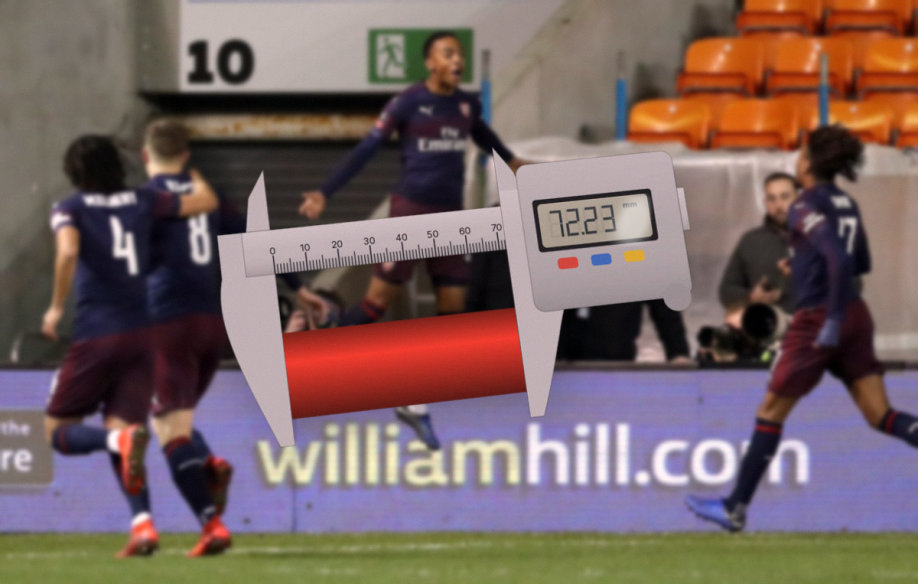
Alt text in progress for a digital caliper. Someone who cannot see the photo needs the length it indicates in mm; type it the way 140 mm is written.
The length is 72.23 mm
